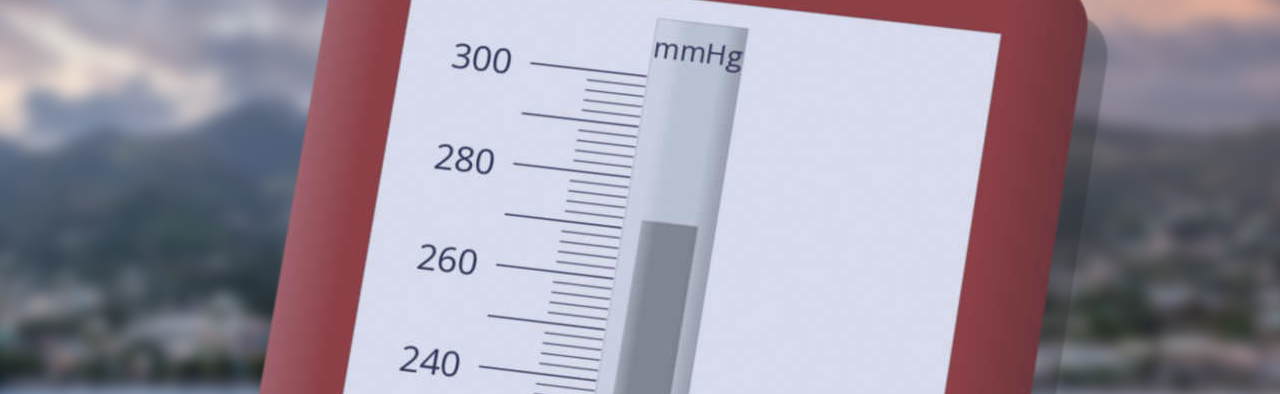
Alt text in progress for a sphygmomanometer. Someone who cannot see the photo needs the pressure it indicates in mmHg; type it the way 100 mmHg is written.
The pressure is 272 mmHg
